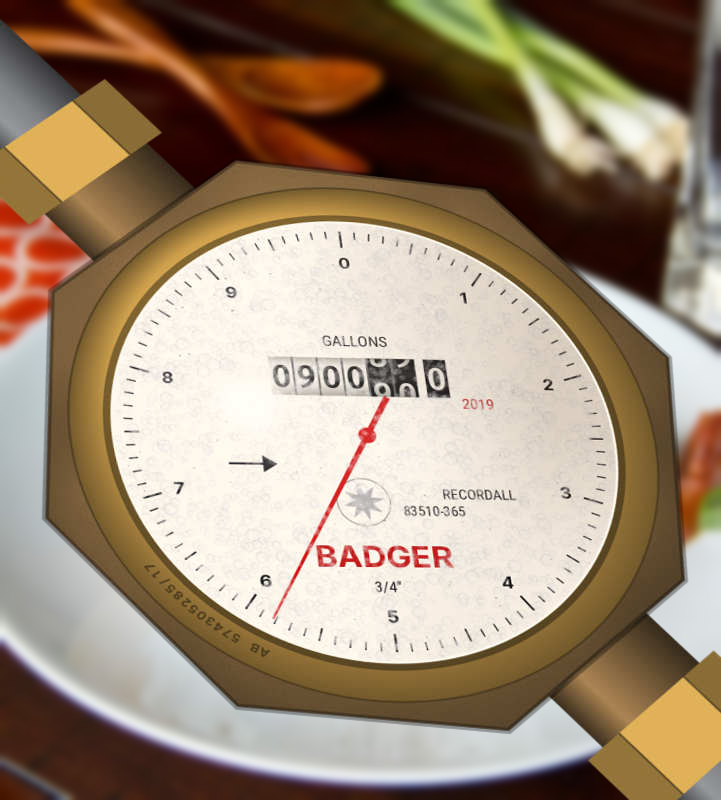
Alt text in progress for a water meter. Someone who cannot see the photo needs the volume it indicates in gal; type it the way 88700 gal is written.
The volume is 900895.8 gal
